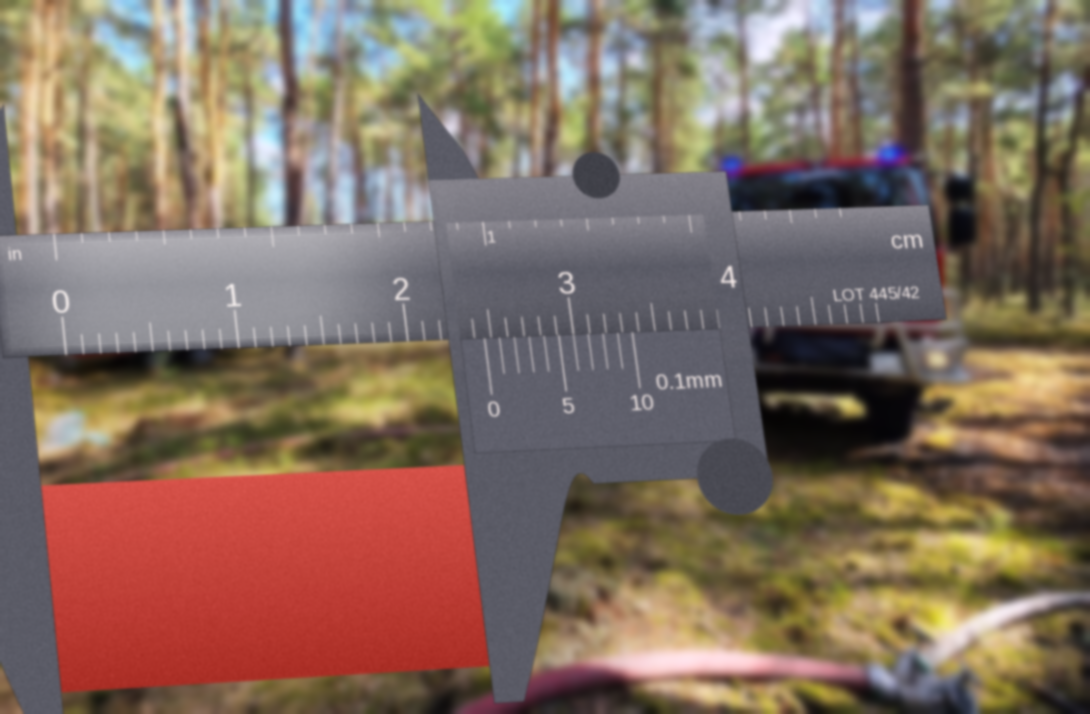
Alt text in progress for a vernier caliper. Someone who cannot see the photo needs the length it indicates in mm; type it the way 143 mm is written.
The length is 24.6 mm
